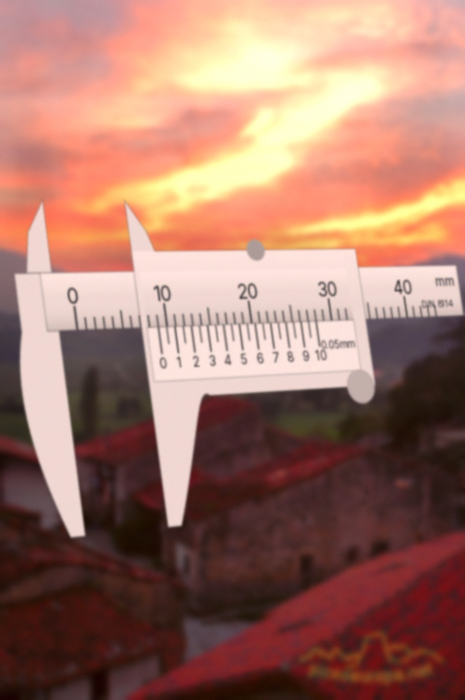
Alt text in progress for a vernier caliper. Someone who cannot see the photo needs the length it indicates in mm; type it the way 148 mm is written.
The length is 9.0 mm
